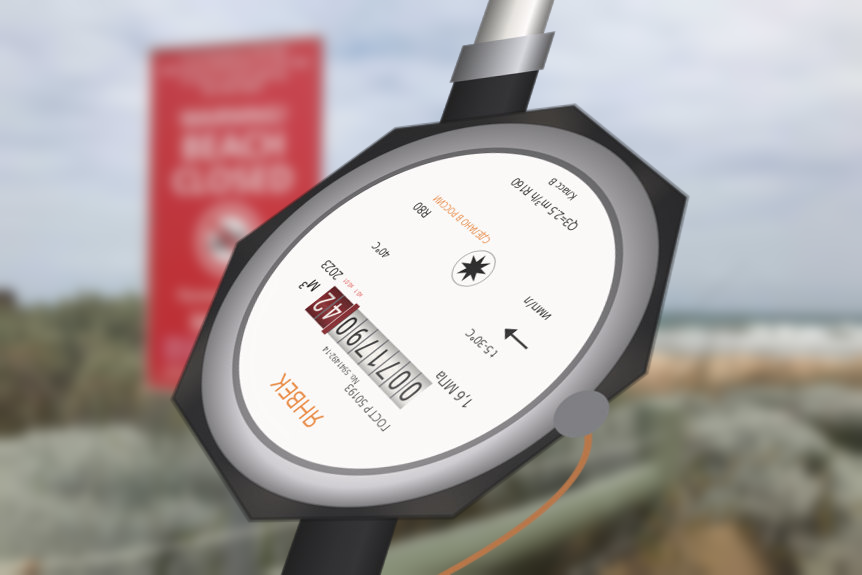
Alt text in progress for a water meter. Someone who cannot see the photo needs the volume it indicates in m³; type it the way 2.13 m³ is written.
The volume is 71790.42 m³
